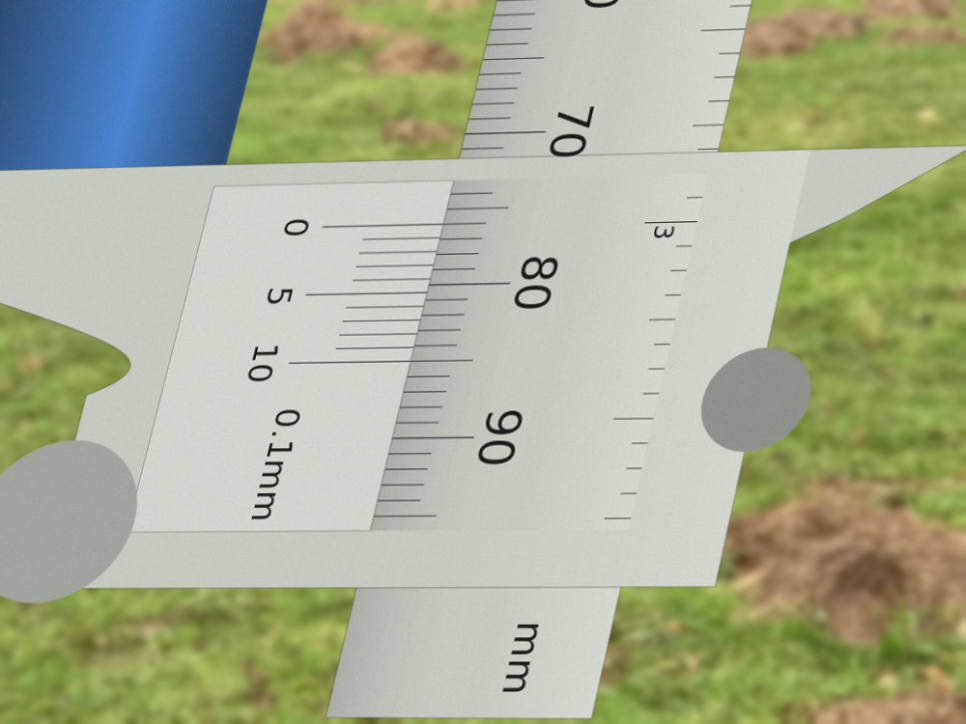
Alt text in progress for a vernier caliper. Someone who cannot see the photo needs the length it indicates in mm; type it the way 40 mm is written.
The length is 76.0 mm
